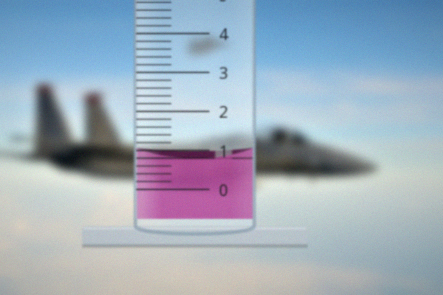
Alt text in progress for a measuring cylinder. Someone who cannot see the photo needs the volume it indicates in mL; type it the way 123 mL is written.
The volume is 0.8 mL
